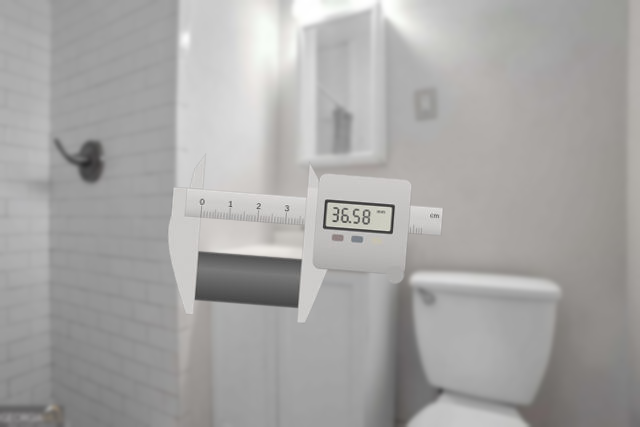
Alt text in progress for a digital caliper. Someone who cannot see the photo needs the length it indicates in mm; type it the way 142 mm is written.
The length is 36.58 mm
